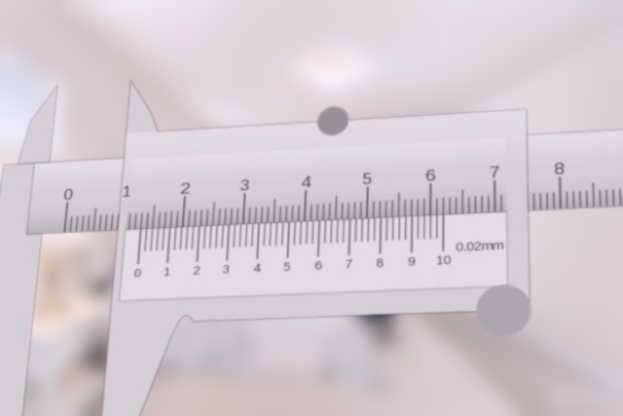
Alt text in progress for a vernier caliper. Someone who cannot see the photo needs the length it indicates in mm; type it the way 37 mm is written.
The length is 13.0 mm
